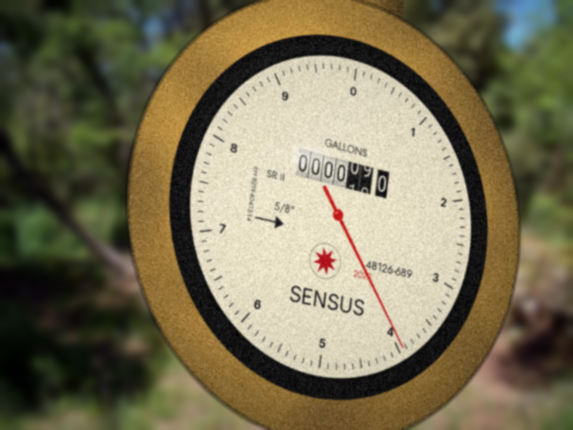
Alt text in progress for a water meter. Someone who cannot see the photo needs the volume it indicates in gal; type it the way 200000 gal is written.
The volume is 93.9 gal
